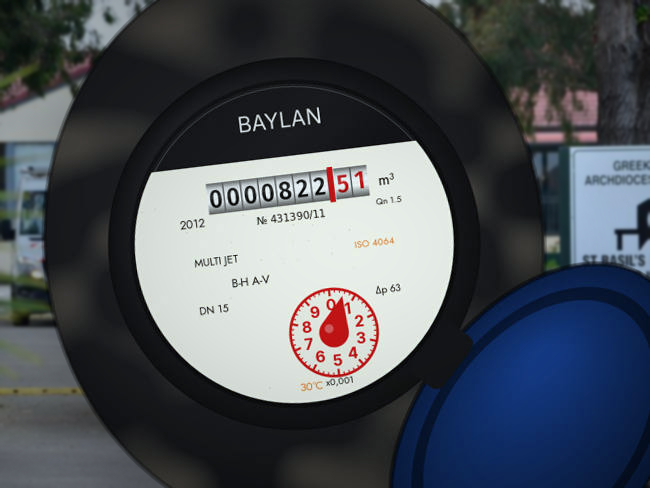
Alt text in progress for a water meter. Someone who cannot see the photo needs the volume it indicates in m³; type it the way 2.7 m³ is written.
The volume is 822.510 m³
